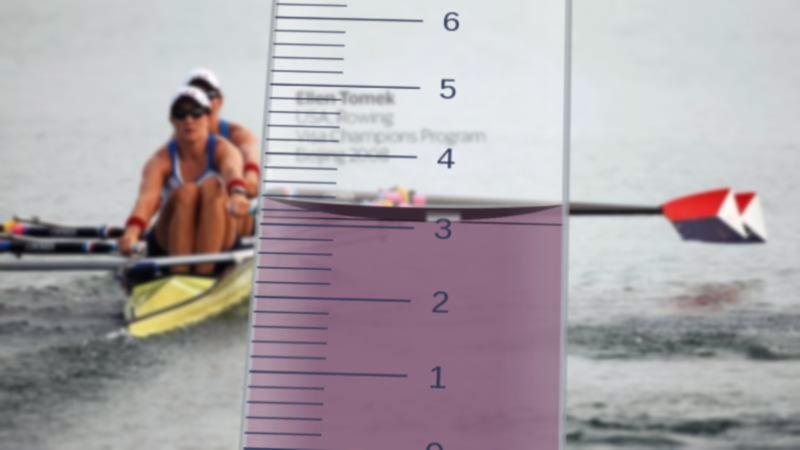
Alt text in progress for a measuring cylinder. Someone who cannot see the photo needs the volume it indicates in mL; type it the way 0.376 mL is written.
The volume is 3.1 mL
